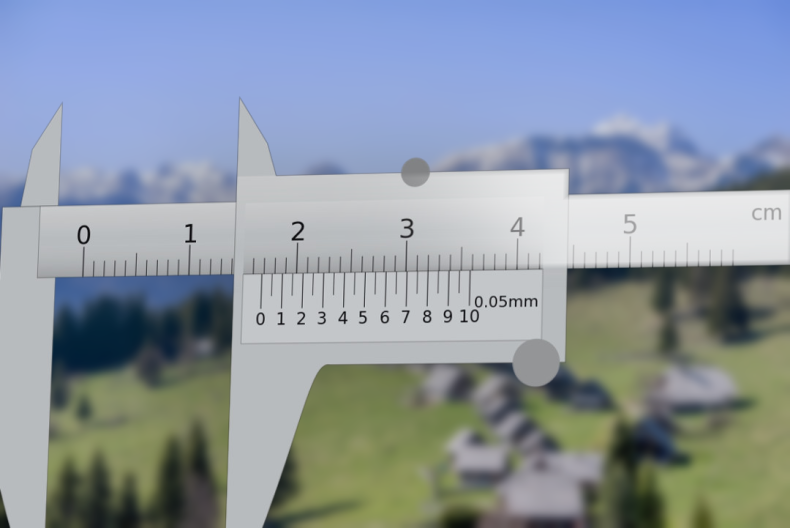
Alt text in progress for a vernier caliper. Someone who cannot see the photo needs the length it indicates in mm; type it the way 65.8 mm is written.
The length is 16.8 mm
